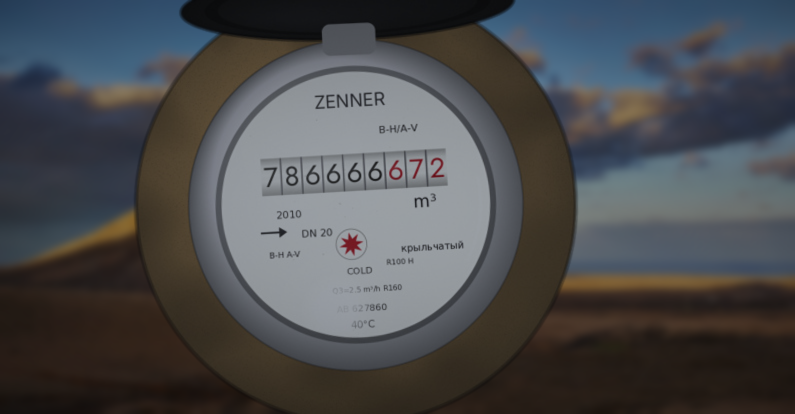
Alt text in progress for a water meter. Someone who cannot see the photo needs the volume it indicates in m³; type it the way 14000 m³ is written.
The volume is 786666.672 m³
